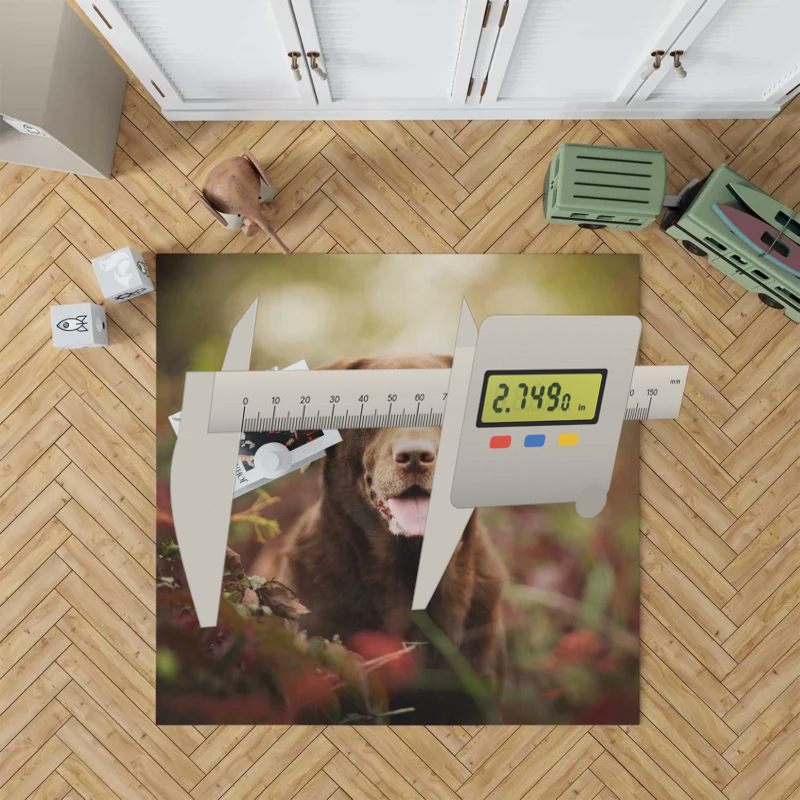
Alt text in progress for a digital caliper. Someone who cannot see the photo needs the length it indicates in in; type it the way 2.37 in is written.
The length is 2.7490 in
